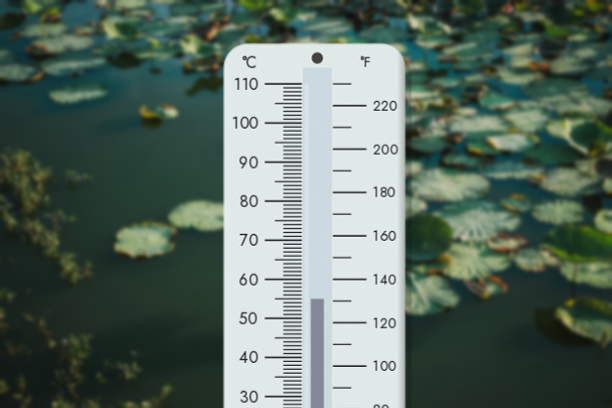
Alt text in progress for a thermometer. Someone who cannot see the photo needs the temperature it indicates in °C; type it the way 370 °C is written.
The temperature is 55 °C
